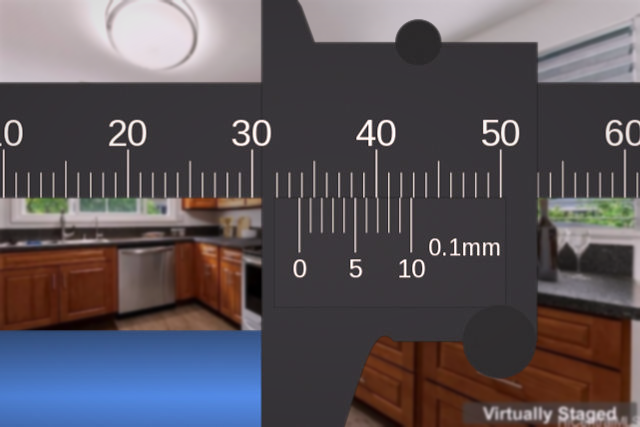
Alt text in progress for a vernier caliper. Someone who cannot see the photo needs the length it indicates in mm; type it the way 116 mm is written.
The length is 33.8 mm
